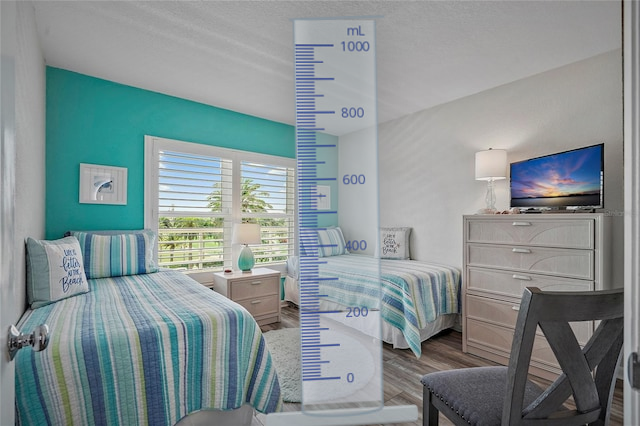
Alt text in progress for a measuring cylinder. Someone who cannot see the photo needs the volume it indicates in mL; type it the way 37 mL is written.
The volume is 200 mL
